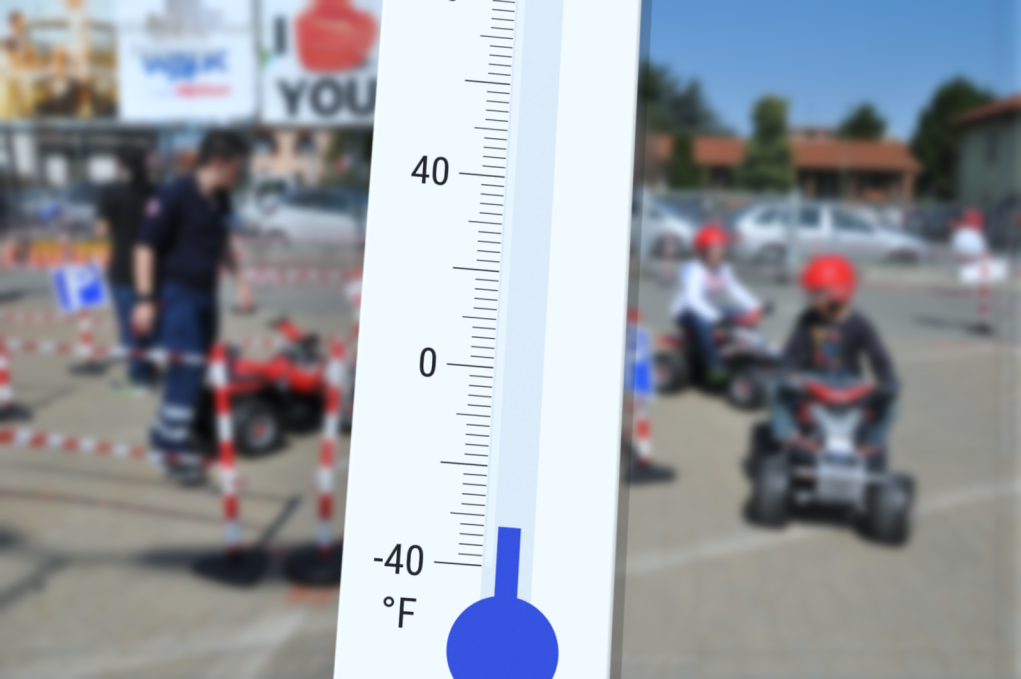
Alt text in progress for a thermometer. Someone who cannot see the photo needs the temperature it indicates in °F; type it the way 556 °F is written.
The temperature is -32 °F
